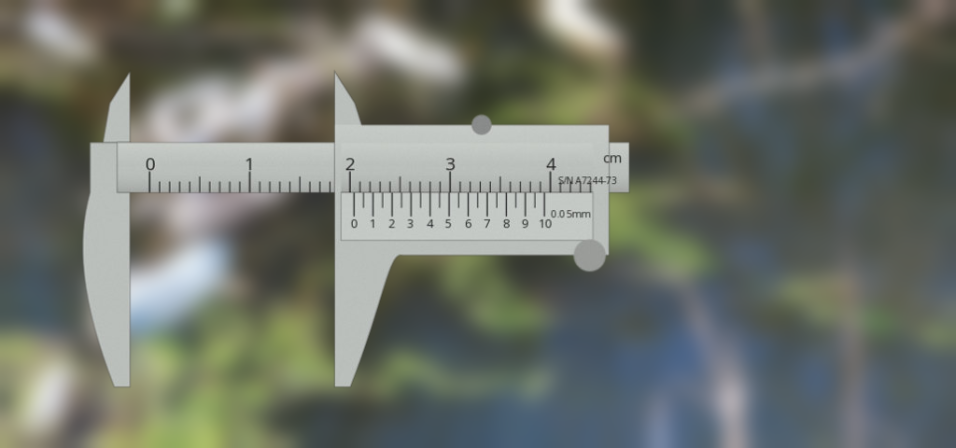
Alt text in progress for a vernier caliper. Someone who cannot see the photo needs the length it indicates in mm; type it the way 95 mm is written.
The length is 20.4 mm
